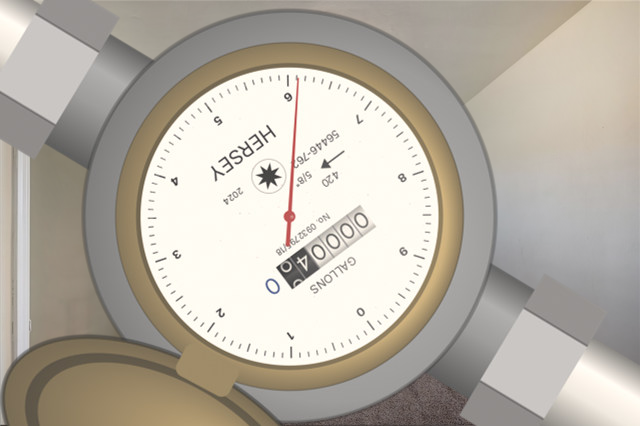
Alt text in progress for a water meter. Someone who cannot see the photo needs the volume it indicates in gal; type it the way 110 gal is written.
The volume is 486.1 gal
